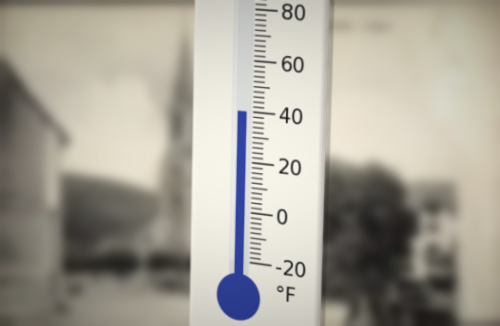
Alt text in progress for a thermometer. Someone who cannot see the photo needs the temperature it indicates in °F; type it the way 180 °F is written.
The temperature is 40 °F
